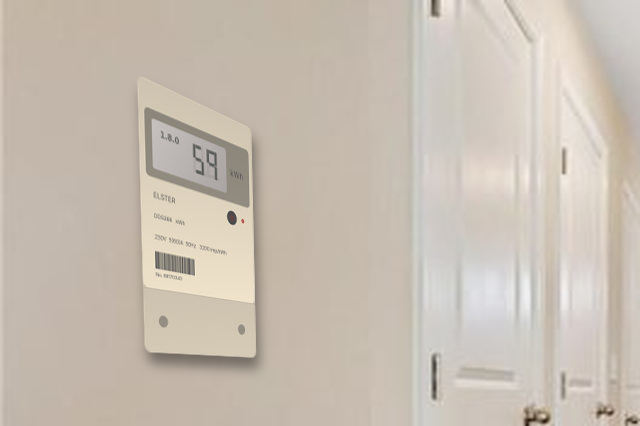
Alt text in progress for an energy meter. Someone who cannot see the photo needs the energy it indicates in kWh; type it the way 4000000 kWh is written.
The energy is 59 kWh
